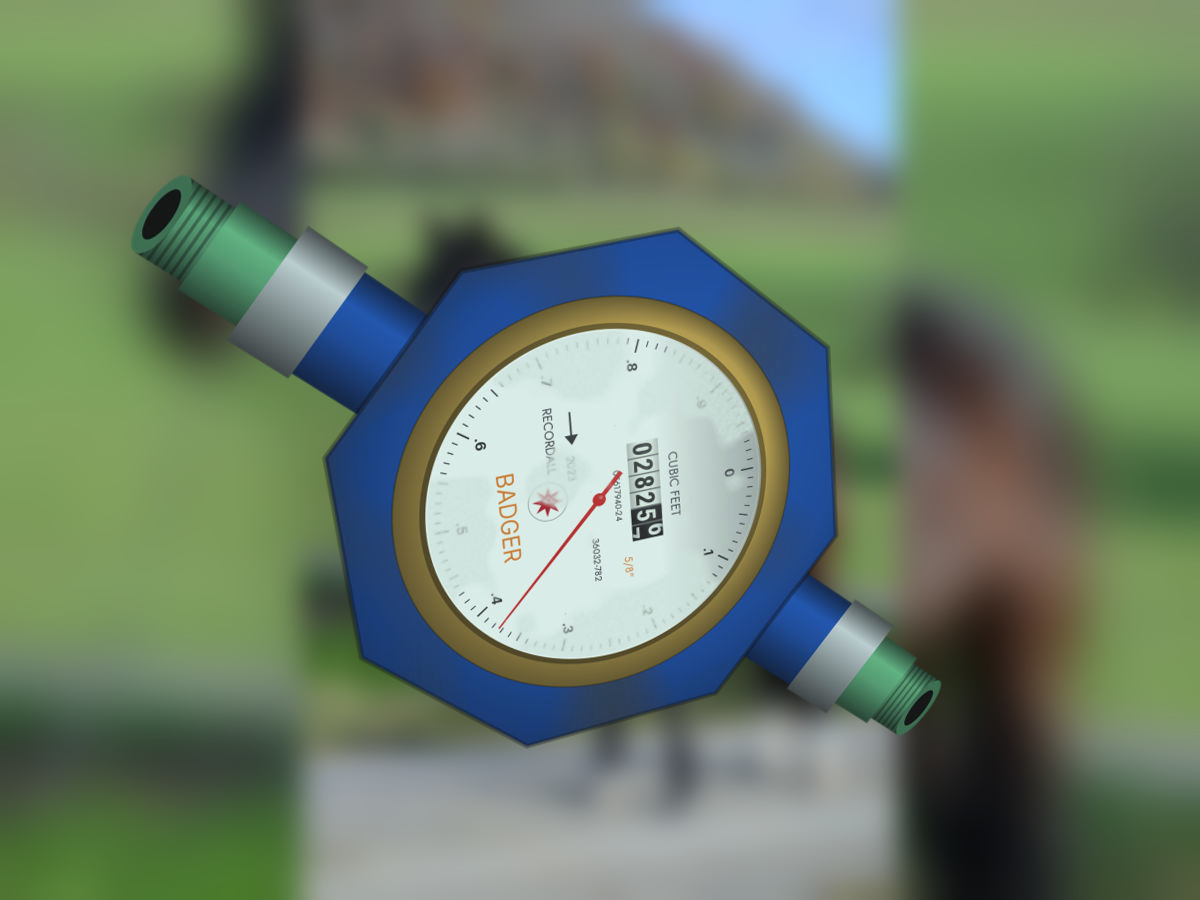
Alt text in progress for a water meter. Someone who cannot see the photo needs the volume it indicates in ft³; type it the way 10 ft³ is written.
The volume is 28256.37 ft³
